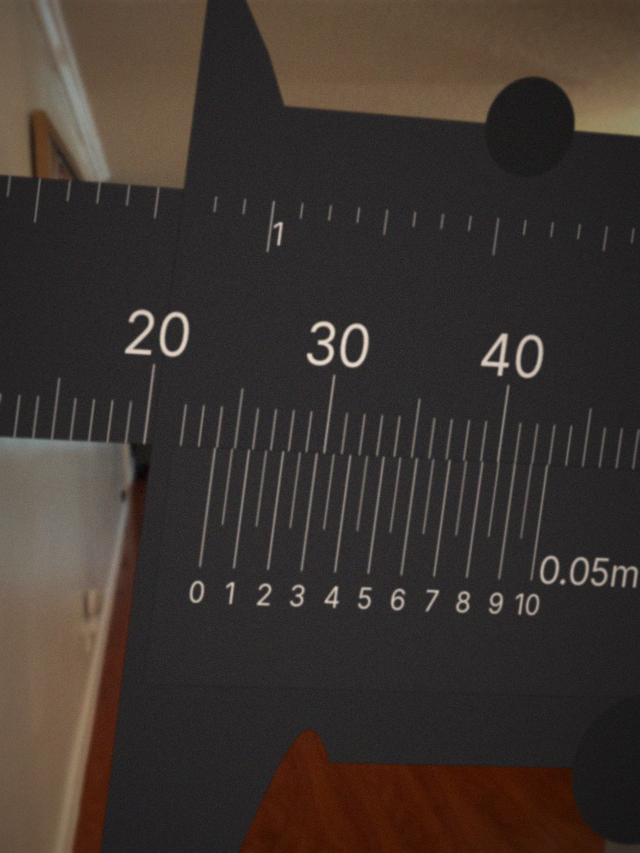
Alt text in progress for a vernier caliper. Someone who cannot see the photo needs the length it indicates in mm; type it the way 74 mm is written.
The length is 23.9 mm
